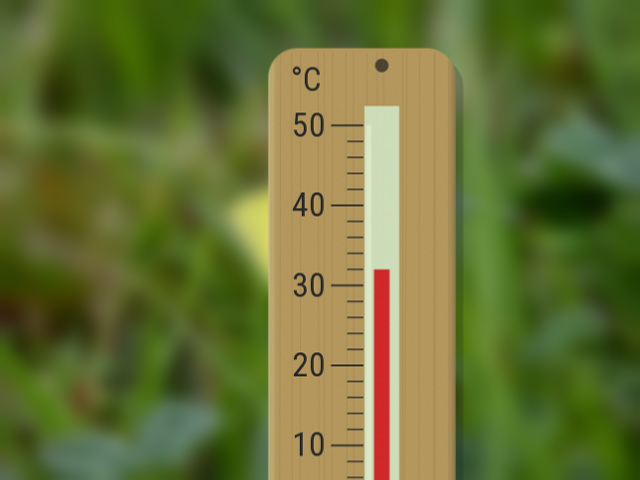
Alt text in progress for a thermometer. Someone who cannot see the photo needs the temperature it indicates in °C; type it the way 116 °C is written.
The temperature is 32 °C
